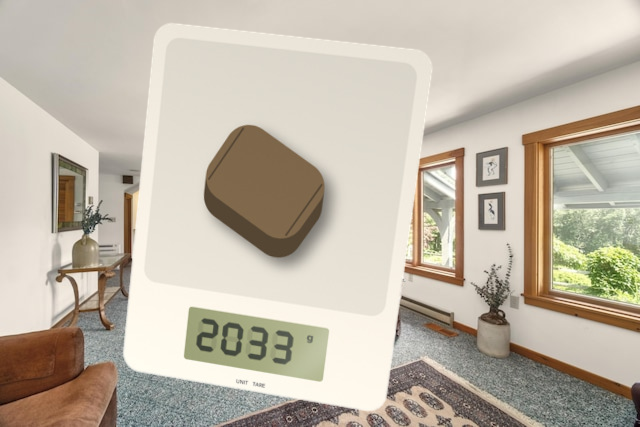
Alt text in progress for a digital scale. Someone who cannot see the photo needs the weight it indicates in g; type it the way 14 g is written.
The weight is 2033 g
